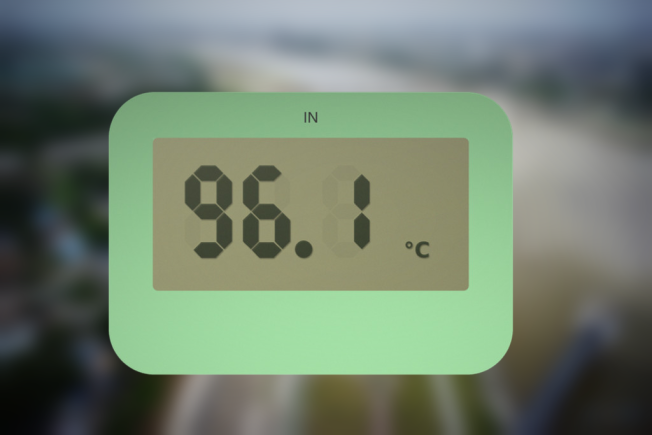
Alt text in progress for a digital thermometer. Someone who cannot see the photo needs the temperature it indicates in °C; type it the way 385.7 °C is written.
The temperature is 96.1 °C
